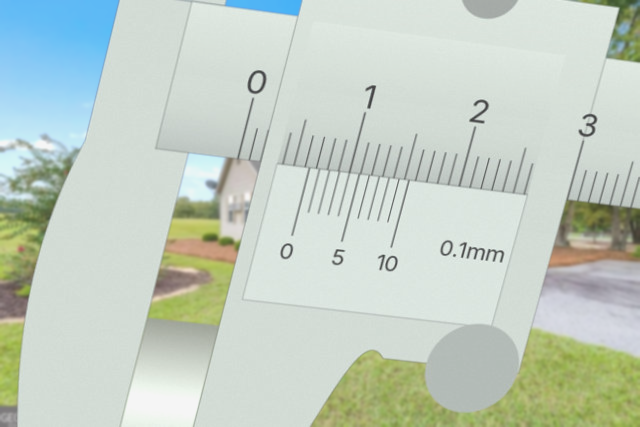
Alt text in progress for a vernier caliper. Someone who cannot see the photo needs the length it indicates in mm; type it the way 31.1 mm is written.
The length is 6.4 mm
